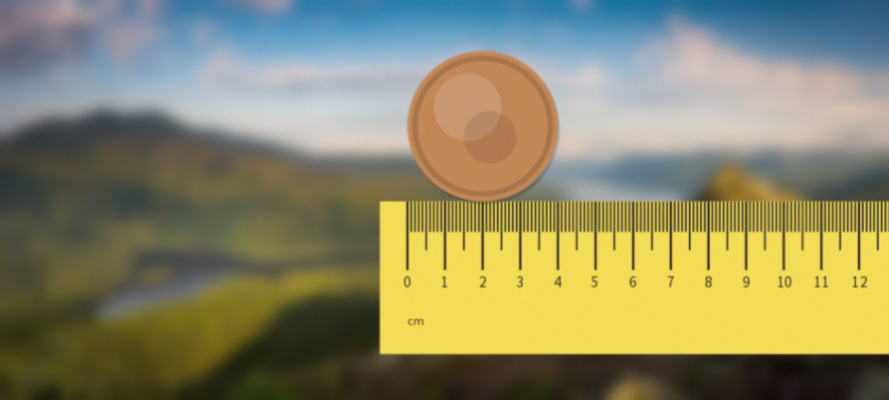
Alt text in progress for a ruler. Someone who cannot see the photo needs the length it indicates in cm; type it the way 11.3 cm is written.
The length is 4 cm
